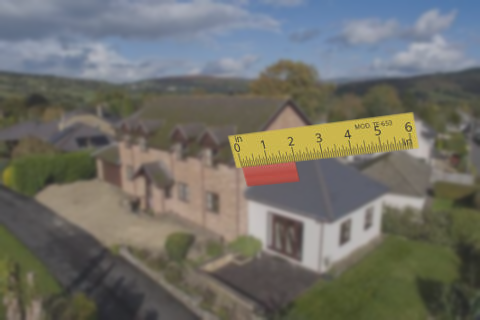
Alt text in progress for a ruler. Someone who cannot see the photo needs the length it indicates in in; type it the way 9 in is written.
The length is 2 in
